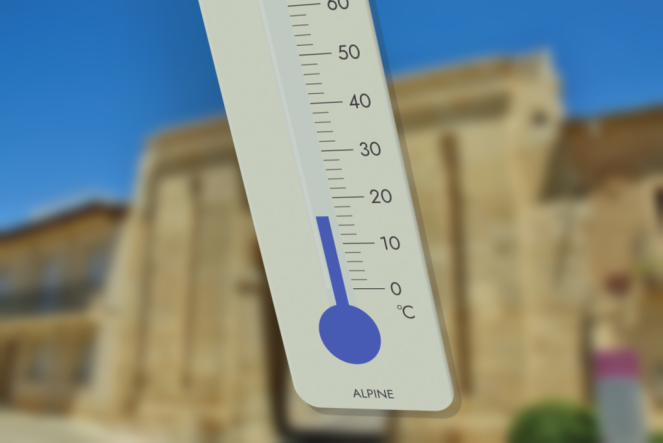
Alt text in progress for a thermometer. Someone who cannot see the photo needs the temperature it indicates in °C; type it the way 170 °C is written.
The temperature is 16 °C
